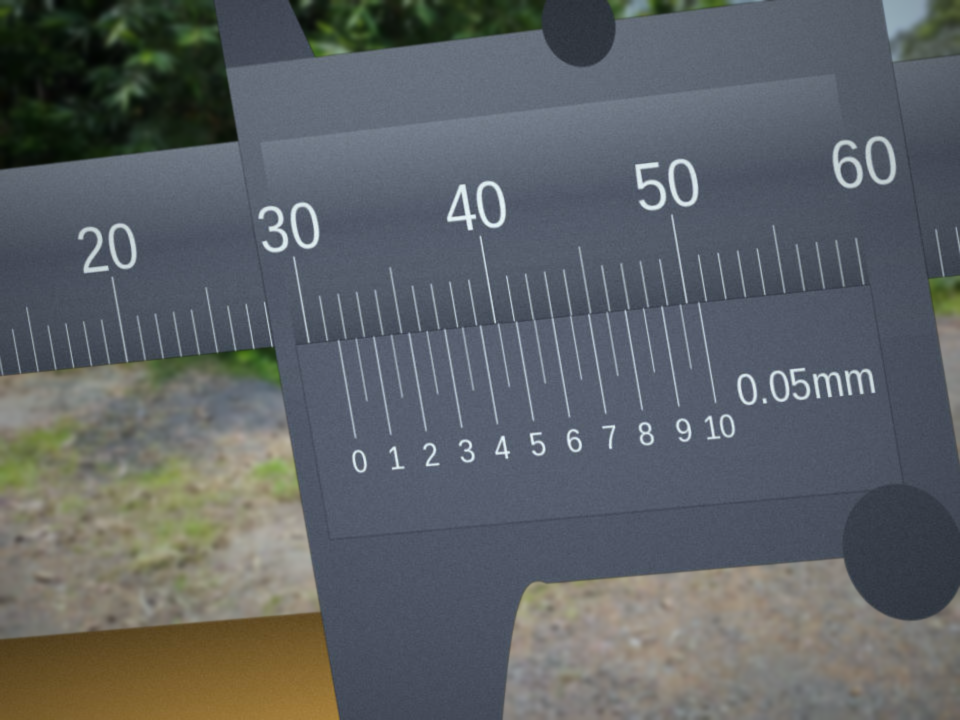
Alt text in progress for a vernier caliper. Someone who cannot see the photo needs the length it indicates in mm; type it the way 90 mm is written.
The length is 31.6 mm
